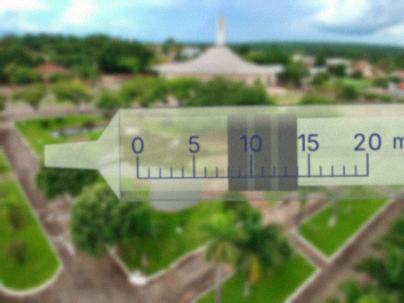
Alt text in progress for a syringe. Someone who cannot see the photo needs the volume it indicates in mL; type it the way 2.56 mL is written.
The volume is 8 mL
